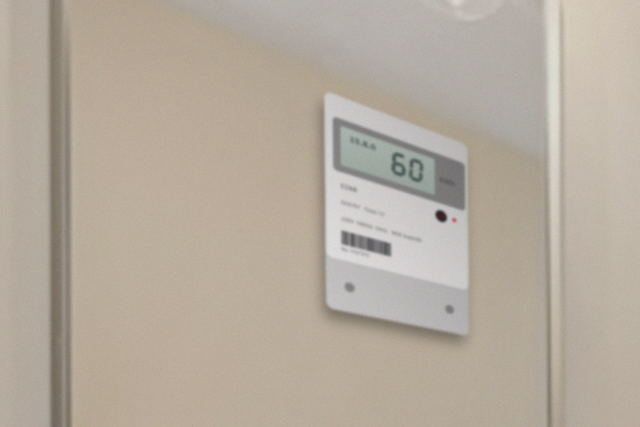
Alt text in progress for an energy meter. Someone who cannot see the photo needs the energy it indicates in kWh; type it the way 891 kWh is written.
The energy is 60 kWh
